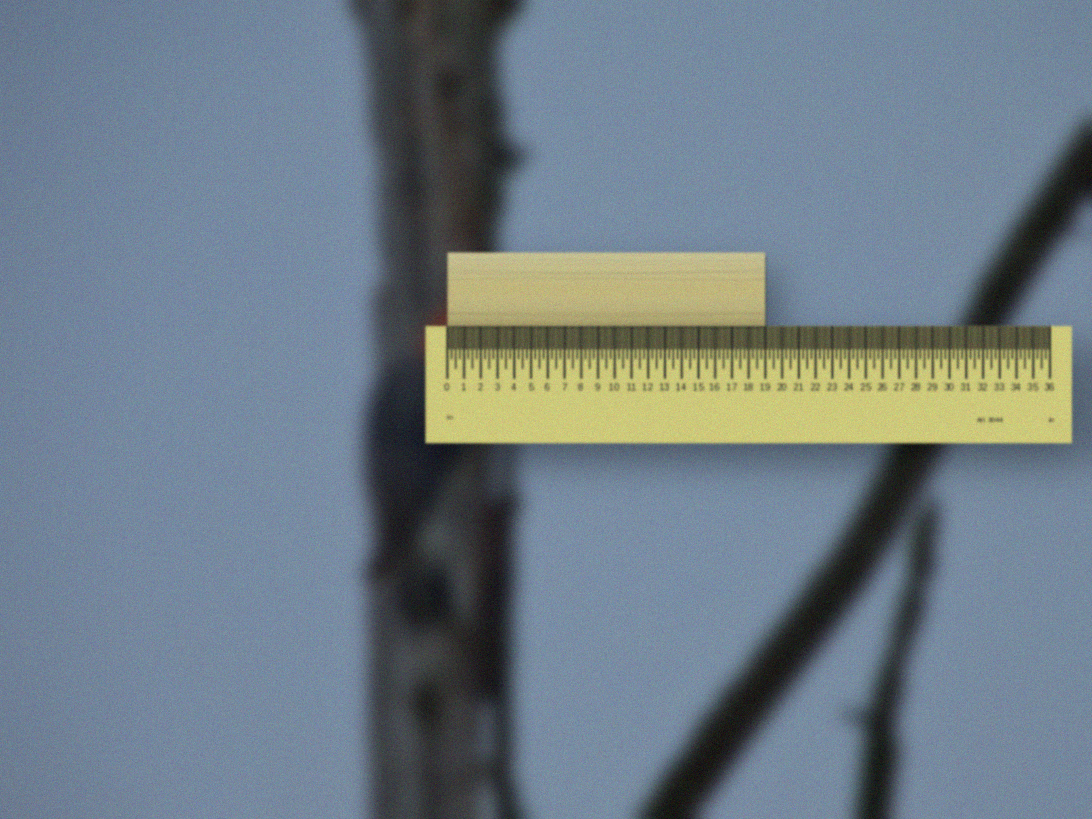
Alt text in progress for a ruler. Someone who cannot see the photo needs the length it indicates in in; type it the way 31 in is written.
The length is 19 in
